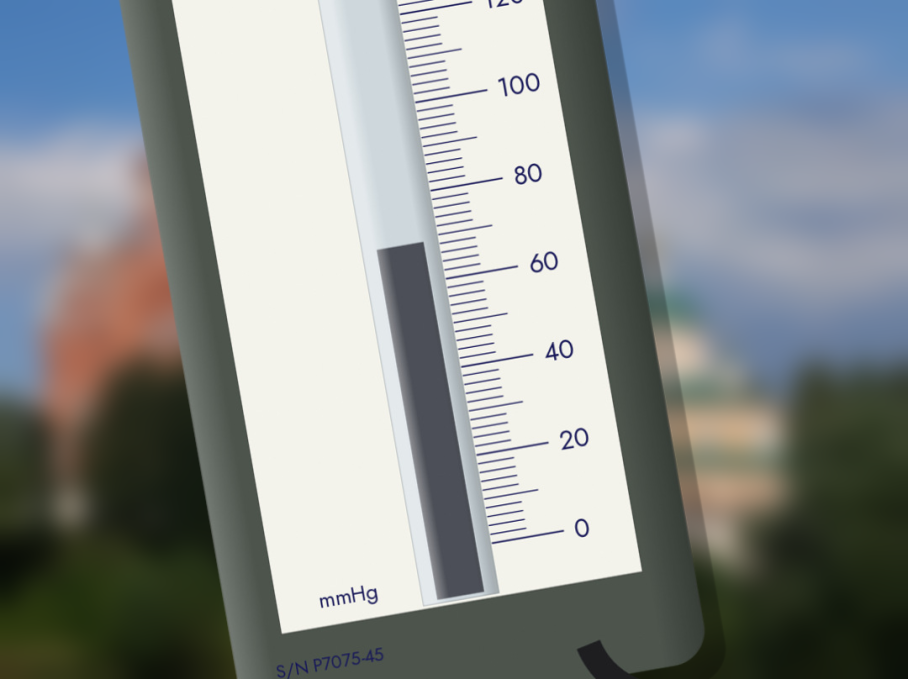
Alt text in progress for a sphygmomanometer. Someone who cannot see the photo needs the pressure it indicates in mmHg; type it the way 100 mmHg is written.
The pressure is 69 mmHg
